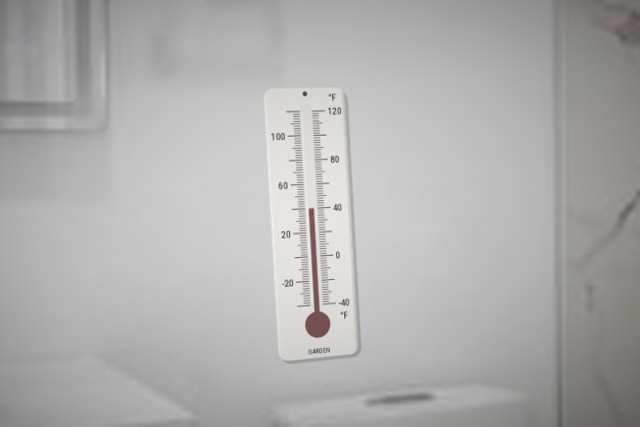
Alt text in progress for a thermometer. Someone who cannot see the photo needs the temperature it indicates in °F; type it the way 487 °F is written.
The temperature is 40 °F
